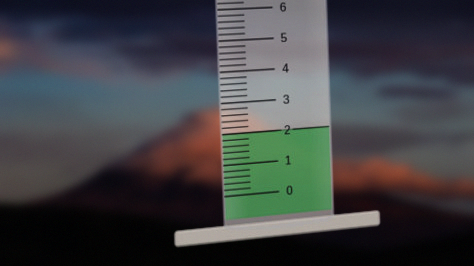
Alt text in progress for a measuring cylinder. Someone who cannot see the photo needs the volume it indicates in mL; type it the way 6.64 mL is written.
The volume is 2 mL
